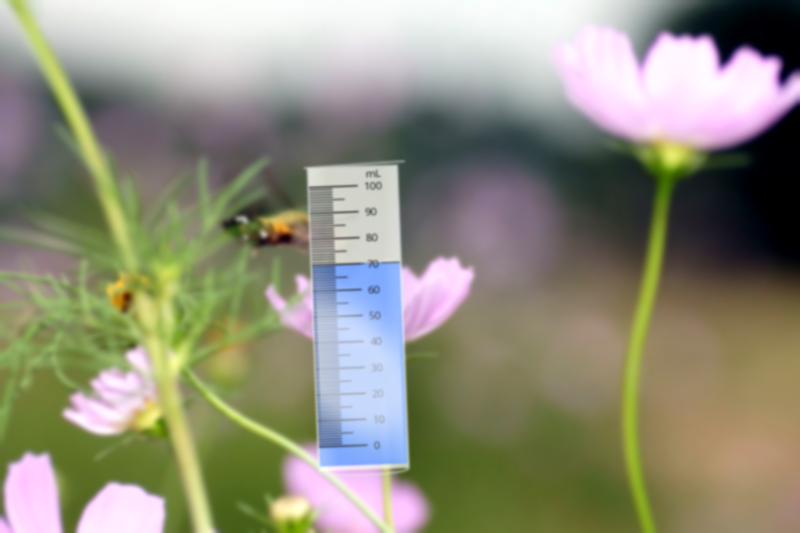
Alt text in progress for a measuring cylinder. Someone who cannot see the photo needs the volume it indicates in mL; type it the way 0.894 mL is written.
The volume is 70 mL
